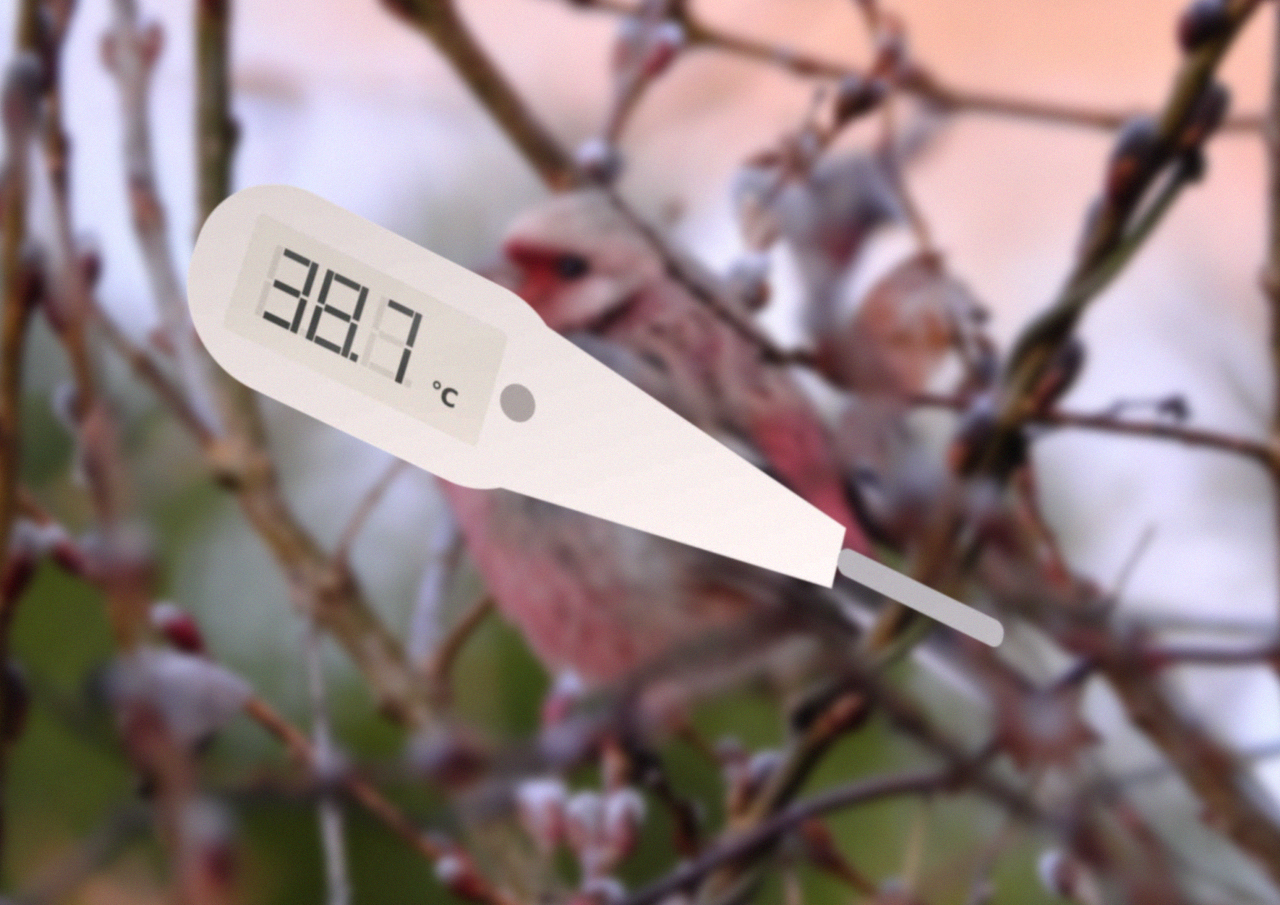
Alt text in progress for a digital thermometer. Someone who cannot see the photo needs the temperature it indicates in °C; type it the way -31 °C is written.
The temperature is 38.7 °C
